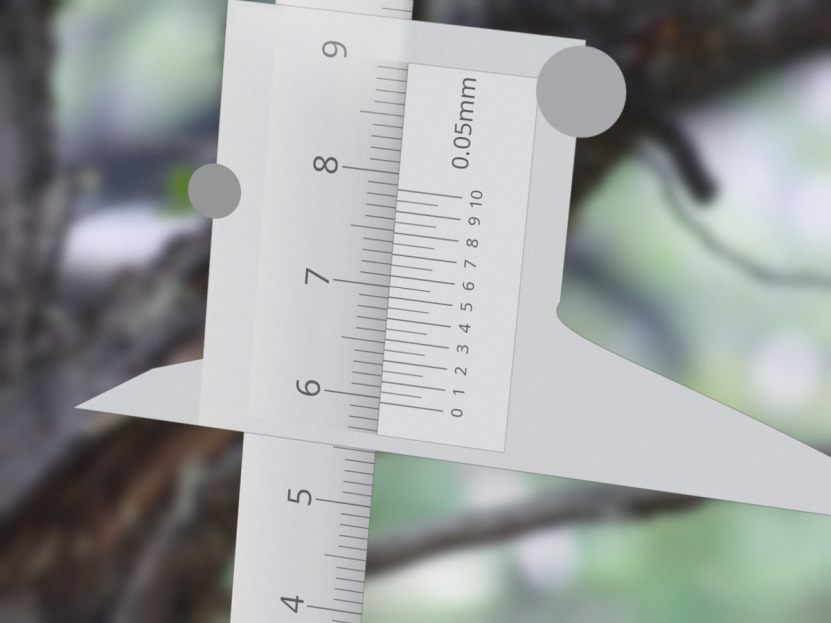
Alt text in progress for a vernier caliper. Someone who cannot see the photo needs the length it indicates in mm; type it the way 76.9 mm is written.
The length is 59.6 mm
